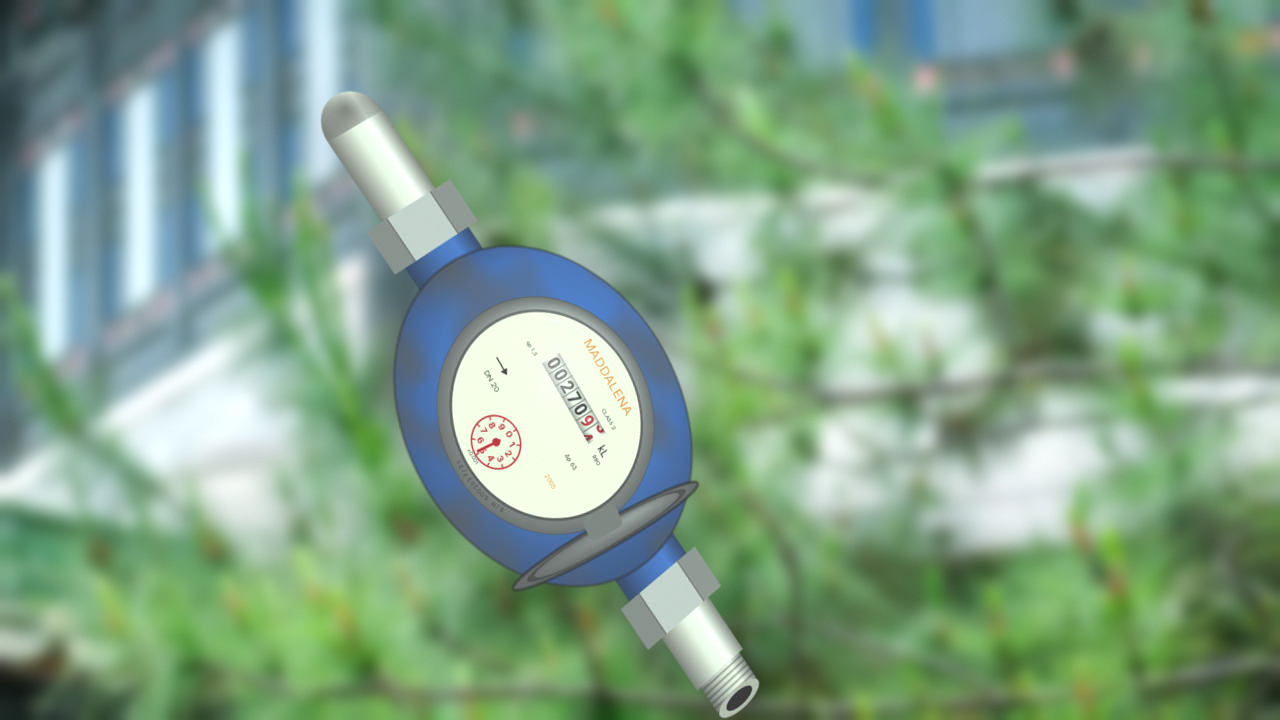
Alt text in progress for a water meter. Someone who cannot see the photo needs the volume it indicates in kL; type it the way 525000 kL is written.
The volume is 270.935 kL
